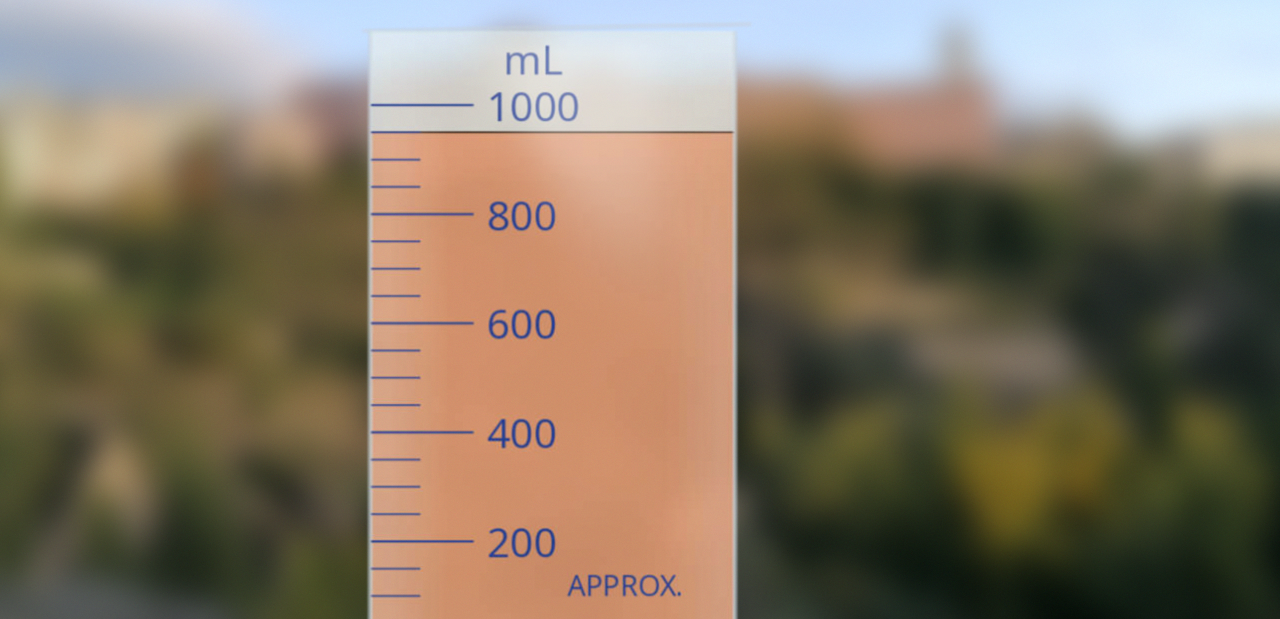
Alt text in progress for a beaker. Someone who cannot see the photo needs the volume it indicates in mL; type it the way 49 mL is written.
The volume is 950 mL
